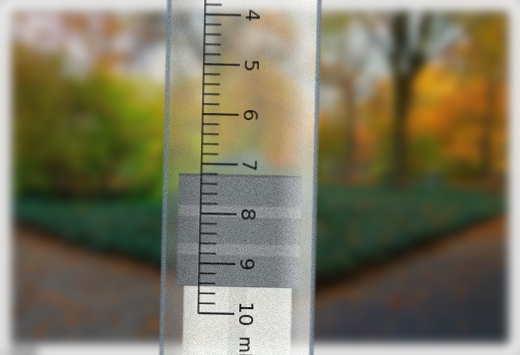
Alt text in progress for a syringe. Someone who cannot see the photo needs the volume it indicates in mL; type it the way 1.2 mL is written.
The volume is 7.2 mL
